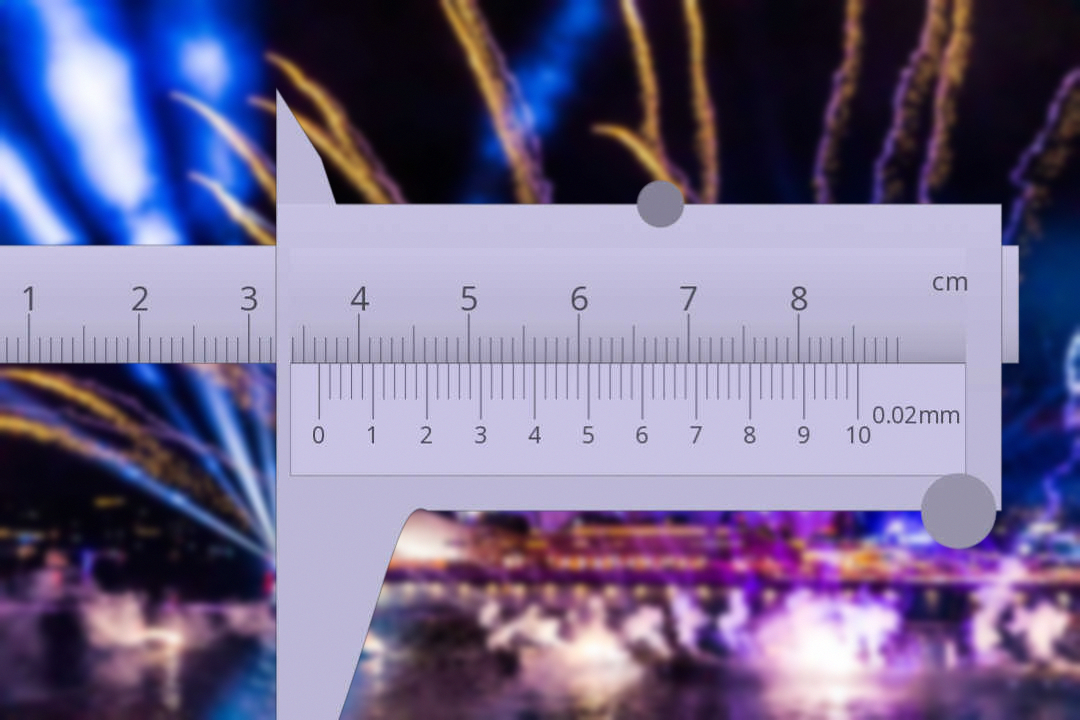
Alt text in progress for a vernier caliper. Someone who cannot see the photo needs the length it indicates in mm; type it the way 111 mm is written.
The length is 36.4 mm
